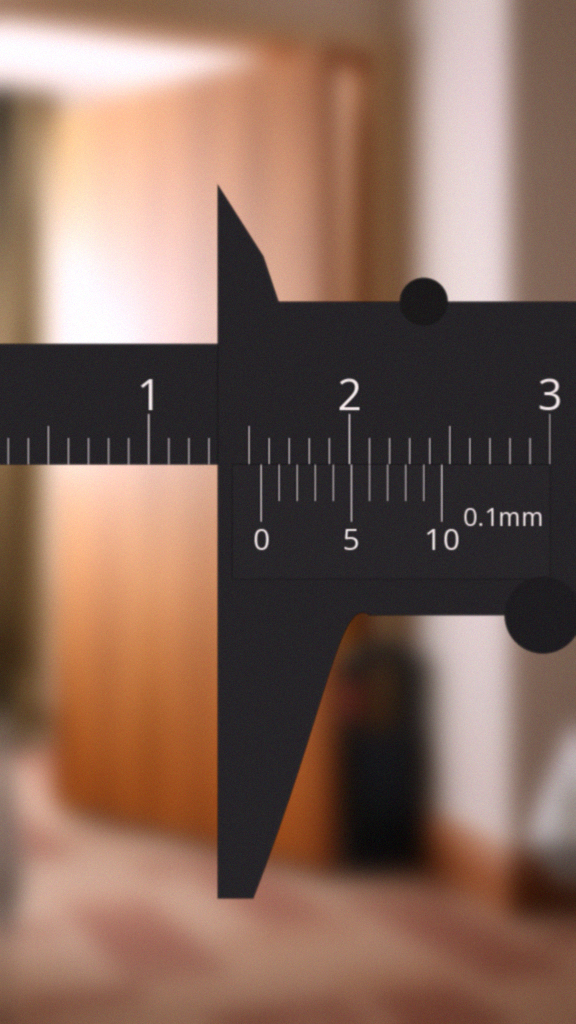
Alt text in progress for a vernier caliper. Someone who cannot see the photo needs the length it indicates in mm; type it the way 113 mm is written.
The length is 15.6 mm
